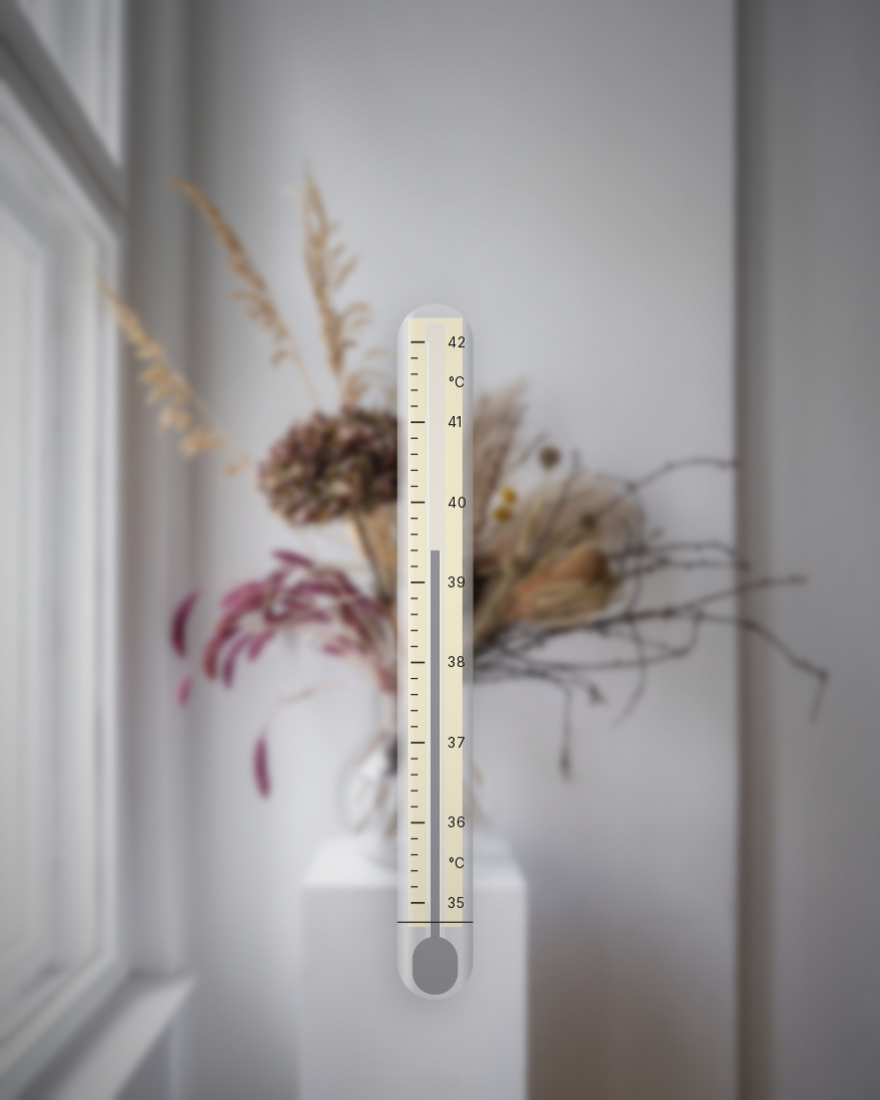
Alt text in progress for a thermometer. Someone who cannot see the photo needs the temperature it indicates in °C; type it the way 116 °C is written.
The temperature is 39.4 °C
